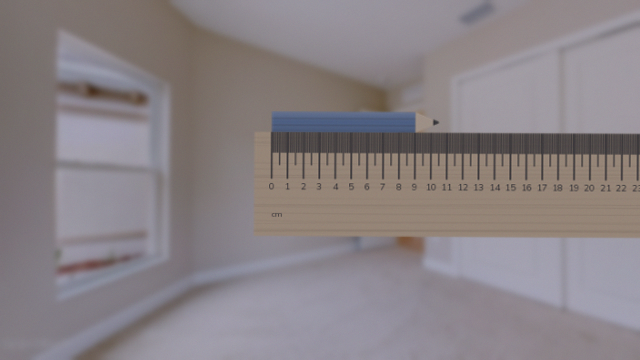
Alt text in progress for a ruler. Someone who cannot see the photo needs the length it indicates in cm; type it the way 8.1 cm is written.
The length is 10.5 cm
